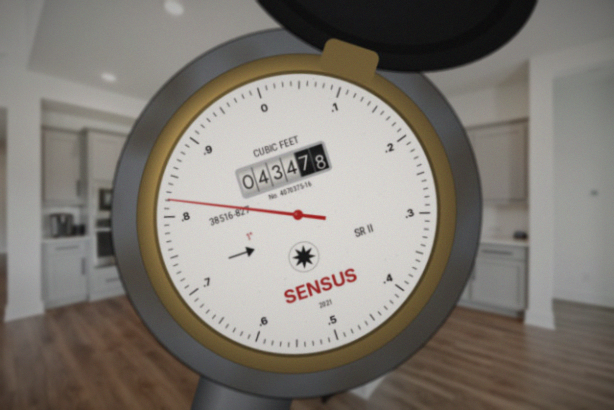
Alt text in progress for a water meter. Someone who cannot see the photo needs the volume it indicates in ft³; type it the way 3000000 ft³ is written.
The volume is 43477.82 ft³
